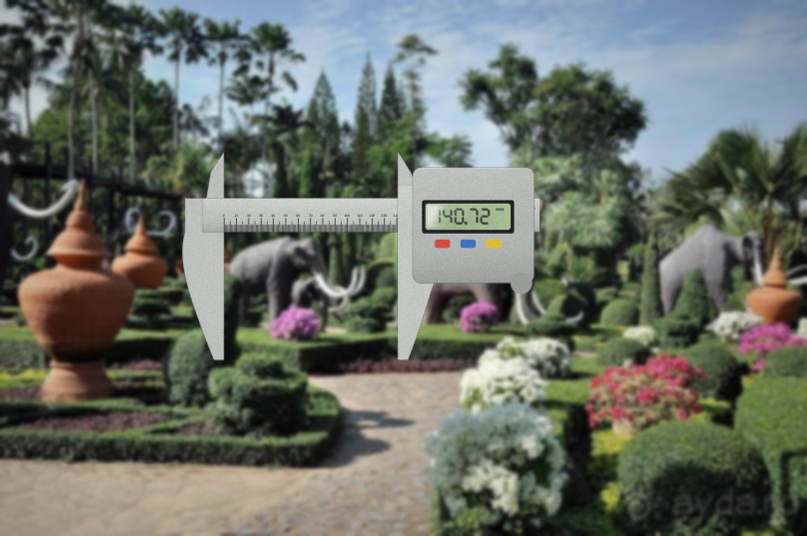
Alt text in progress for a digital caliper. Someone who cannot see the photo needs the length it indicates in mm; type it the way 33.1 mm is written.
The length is 140.72 mm
